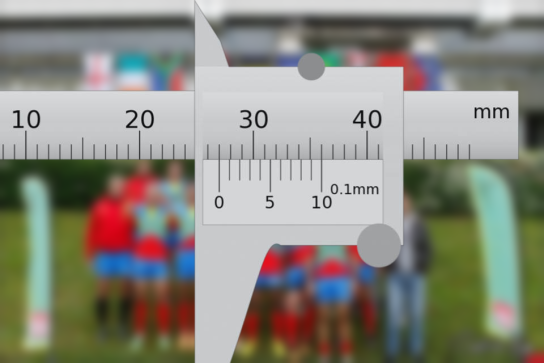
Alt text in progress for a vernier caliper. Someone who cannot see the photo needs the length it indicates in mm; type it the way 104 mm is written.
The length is 27.0 mm
